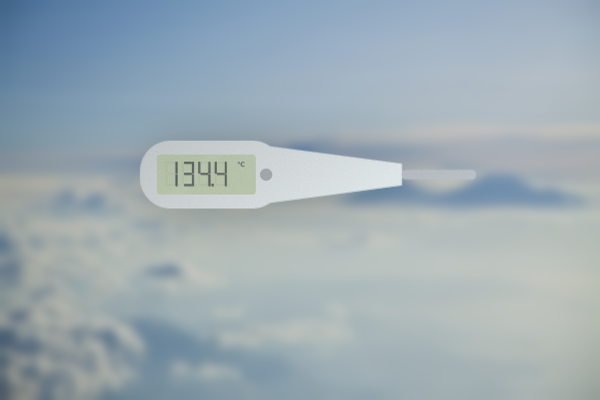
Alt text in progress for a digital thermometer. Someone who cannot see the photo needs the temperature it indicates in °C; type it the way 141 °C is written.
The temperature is 134.4 °C
